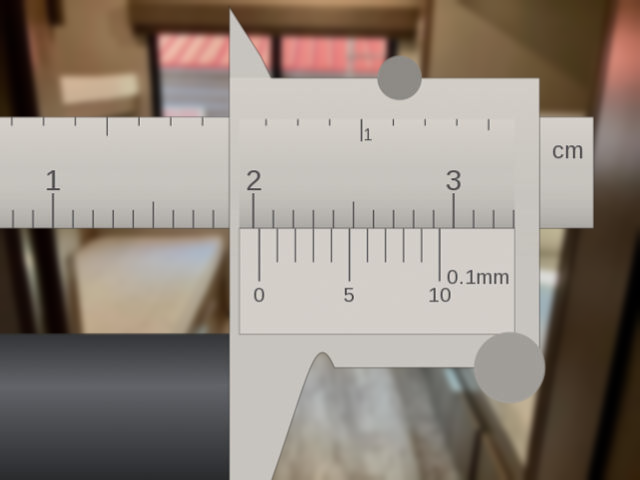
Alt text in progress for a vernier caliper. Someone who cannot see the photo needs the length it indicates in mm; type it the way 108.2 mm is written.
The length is 20.3 mm
